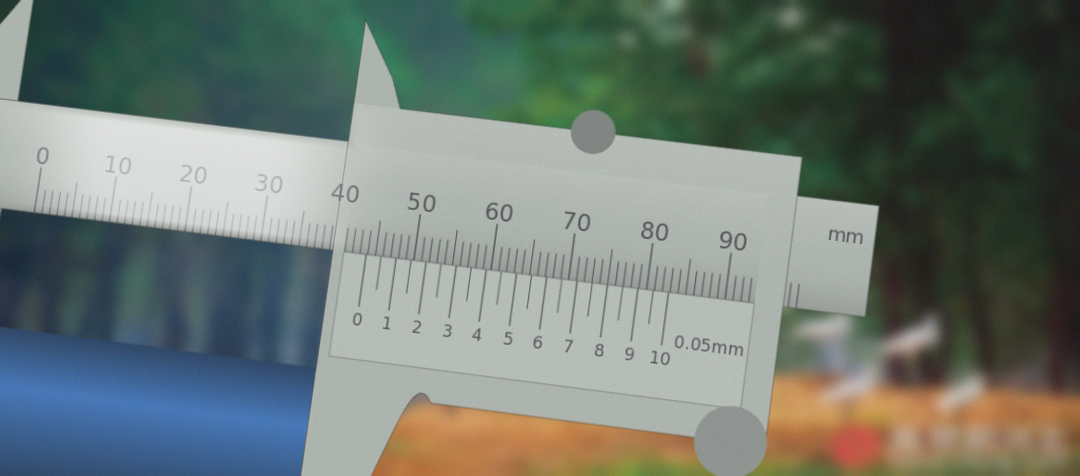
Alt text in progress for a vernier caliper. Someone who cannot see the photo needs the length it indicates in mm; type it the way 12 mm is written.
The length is 43.8 mm
